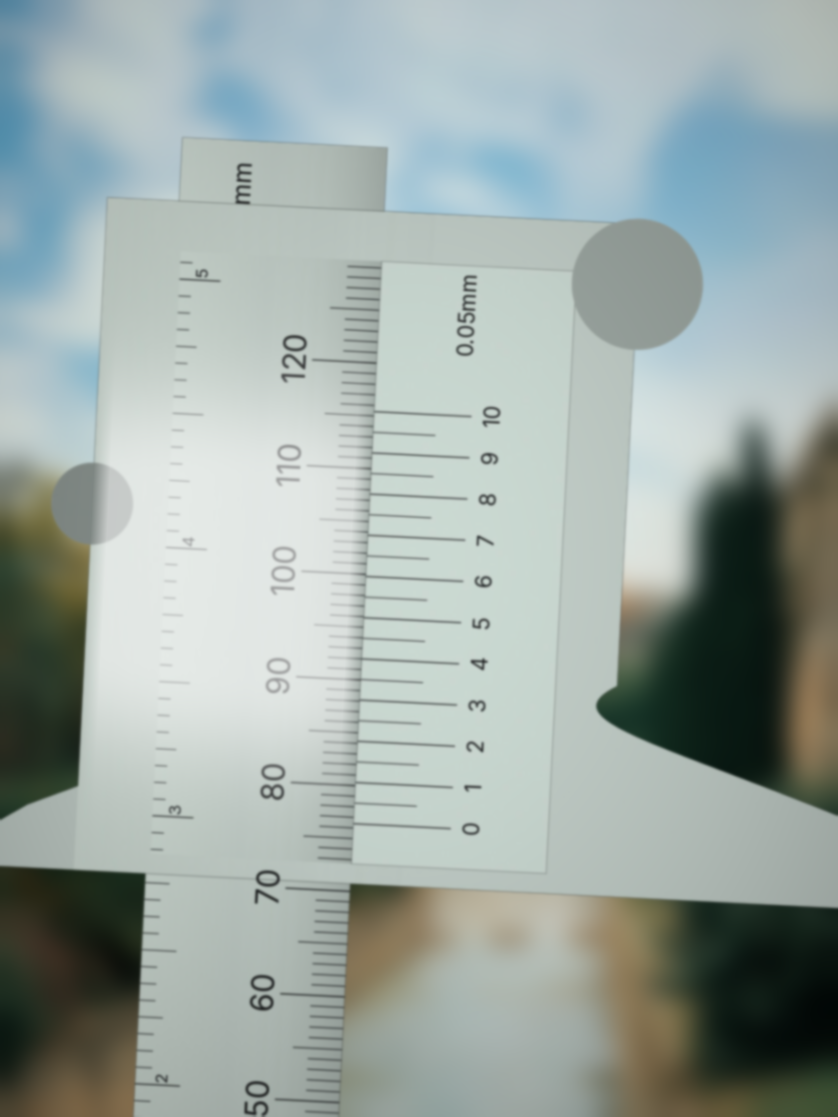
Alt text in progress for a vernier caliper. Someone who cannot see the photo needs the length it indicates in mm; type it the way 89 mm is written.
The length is 76.4 mm
